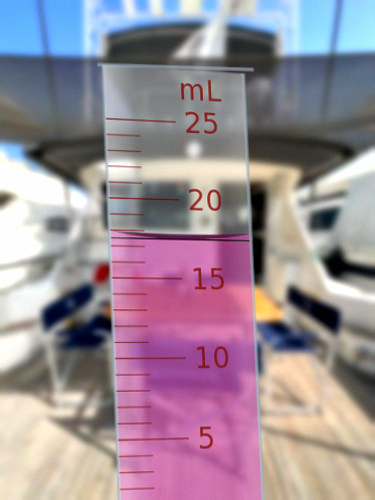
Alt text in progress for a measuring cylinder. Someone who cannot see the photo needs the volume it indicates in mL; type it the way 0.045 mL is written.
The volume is 17.5 mL
